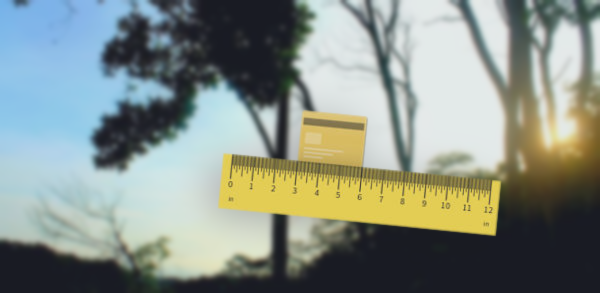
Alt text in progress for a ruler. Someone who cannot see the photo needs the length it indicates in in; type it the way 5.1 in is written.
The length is 3 in
